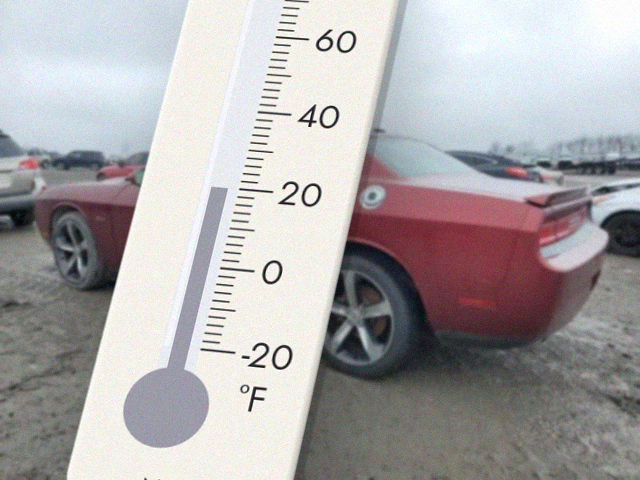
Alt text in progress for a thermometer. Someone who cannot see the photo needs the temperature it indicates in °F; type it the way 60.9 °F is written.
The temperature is 20 °F
